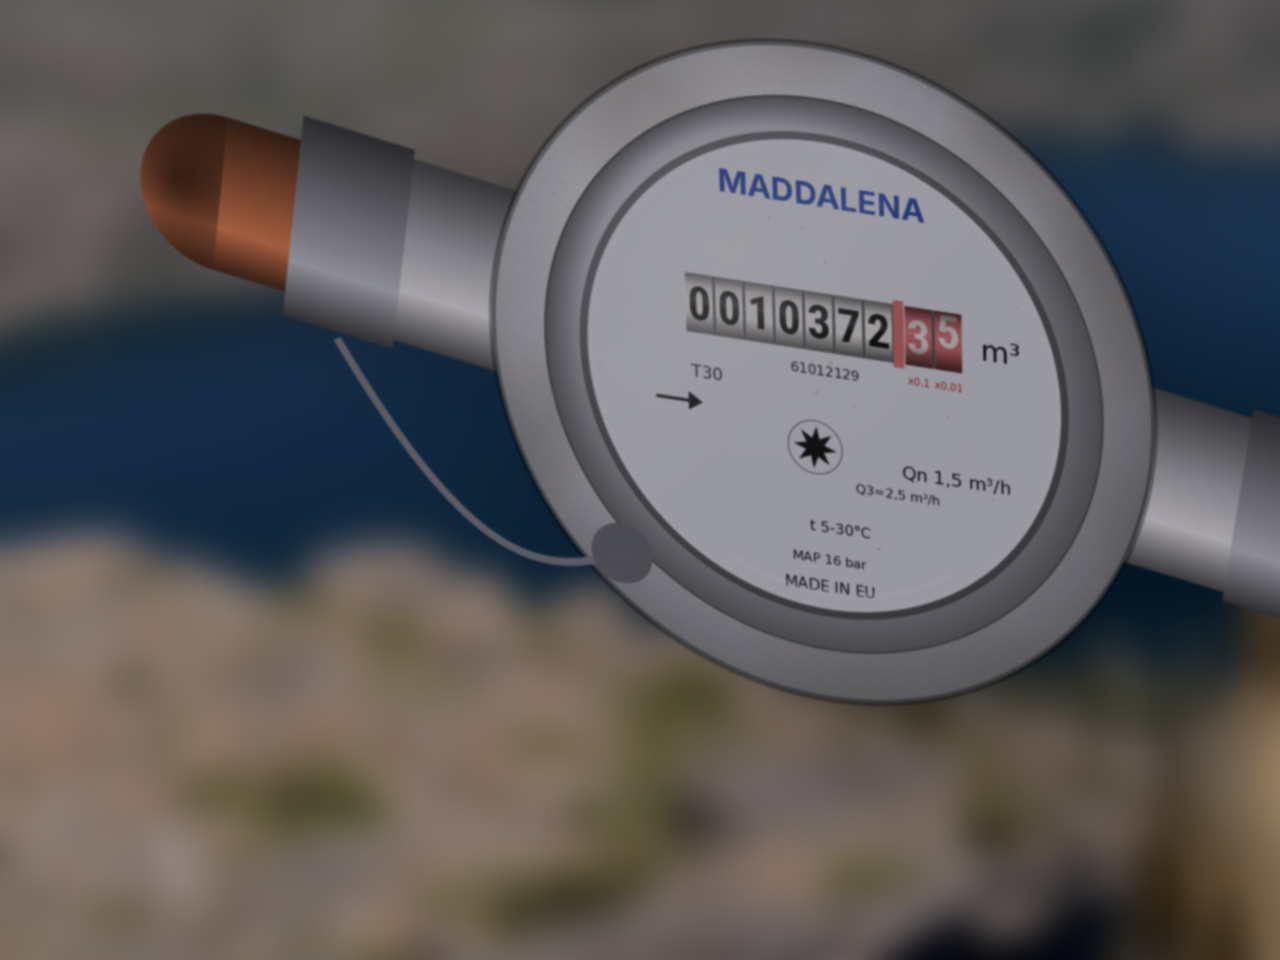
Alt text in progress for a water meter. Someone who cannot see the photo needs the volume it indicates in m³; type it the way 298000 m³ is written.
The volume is 10372.35 m³
